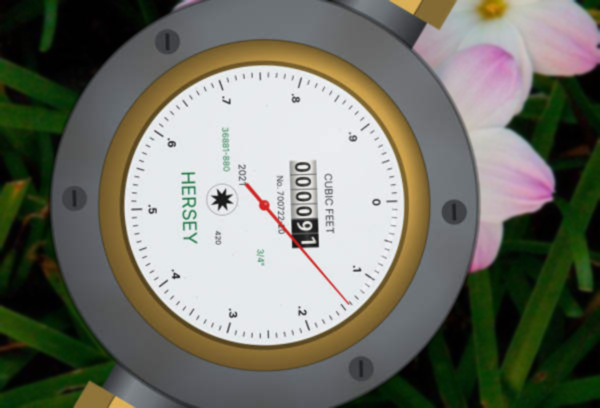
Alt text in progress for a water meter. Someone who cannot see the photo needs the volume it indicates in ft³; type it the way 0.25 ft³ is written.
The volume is 91.14 ft³
